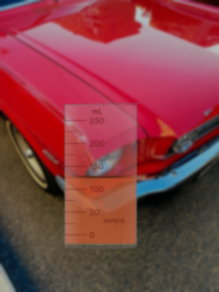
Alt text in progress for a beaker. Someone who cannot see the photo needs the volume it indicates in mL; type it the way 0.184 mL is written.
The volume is 125 mL
